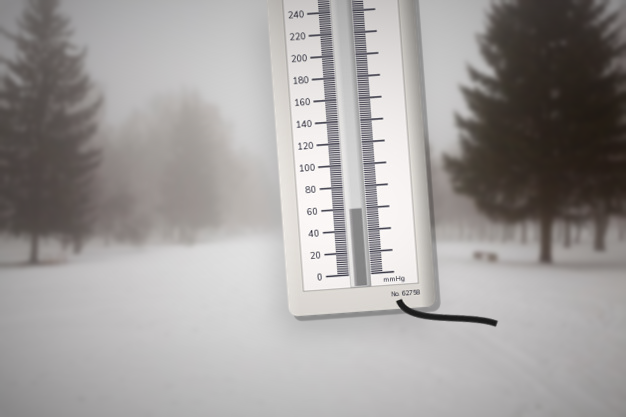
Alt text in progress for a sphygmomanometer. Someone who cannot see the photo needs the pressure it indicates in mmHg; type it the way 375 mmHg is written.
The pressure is 60 mmHg
